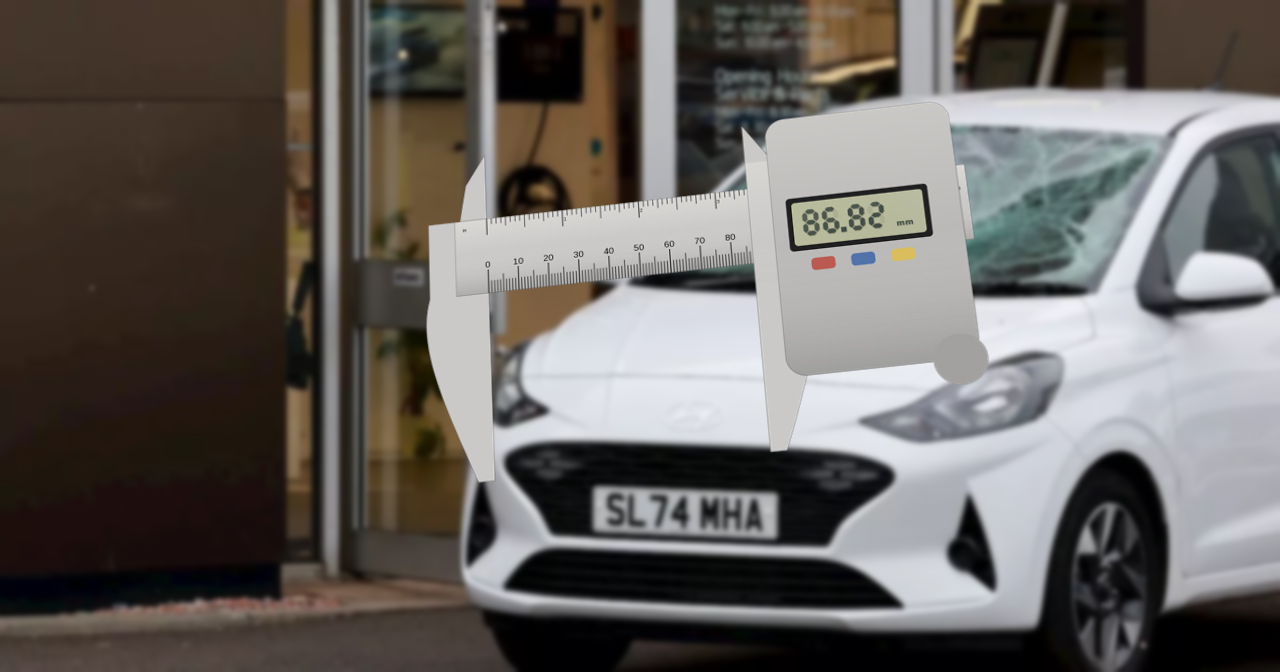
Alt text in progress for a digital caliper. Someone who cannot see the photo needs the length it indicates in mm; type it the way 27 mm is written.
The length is 86.82 mm
